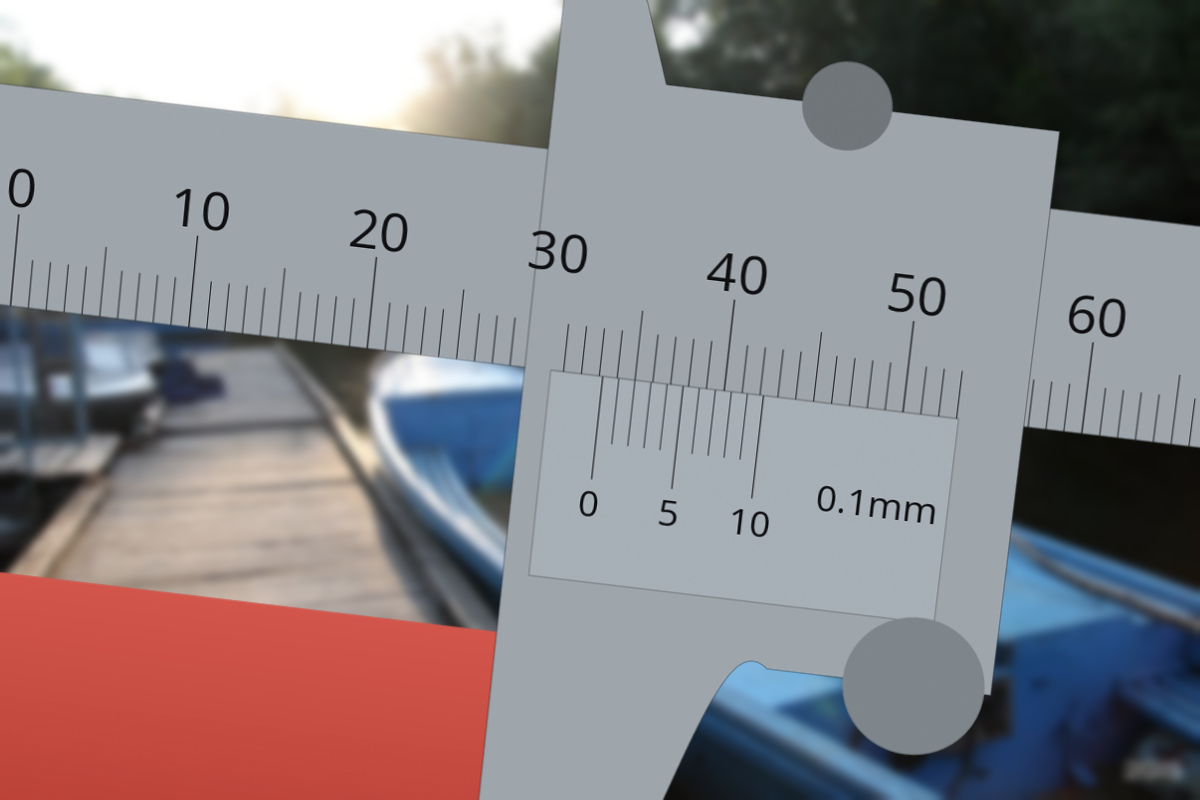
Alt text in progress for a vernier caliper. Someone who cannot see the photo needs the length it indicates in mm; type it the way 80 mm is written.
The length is 33.2 mm
